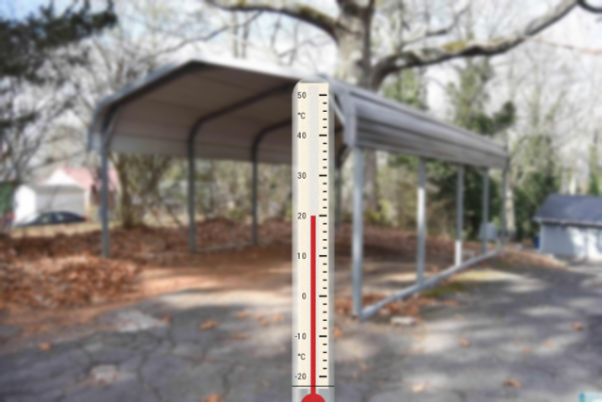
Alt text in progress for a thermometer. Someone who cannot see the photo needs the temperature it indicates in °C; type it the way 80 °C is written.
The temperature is 20 °C
